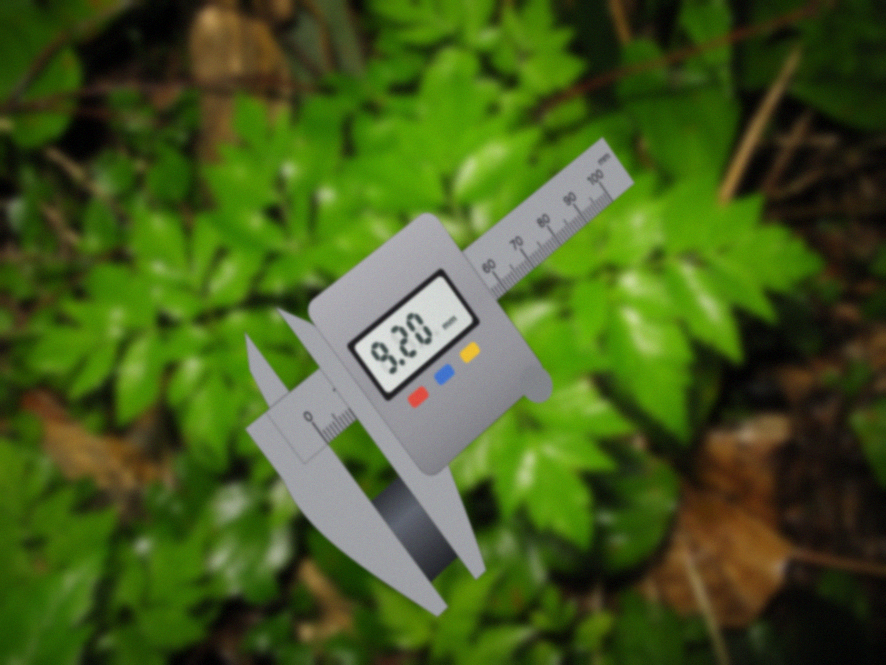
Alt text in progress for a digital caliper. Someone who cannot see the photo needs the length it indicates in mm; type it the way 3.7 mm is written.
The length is 9.20 mm
